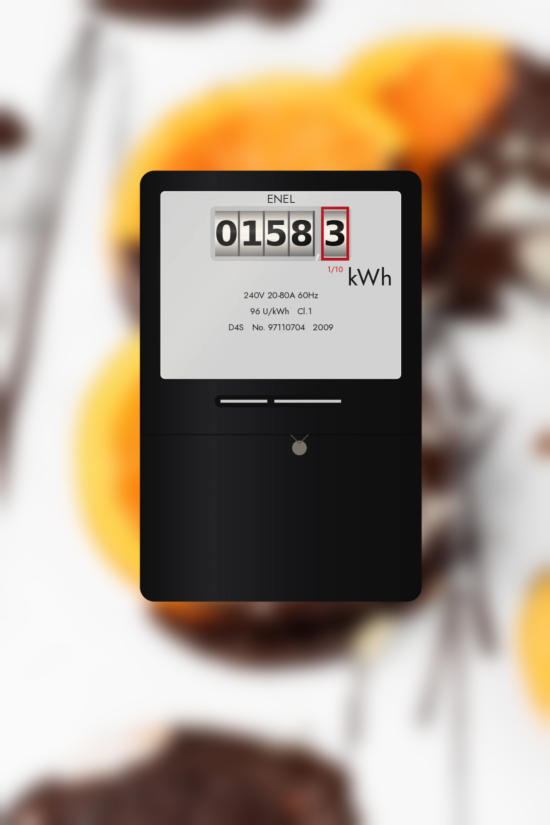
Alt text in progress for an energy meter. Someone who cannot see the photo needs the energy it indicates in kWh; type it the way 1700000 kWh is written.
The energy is 158.3 kWh
